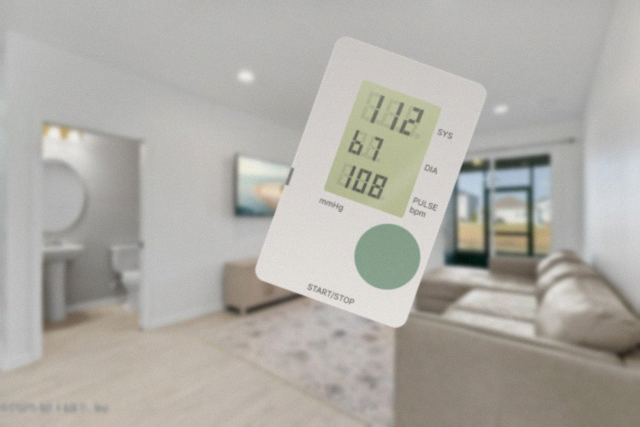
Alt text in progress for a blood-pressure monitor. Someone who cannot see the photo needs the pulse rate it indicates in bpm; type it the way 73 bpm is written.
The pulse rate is 108 bpm
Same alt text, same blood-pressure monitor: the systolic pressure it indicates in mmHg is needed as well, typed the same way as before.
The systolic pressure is 112 mmHg
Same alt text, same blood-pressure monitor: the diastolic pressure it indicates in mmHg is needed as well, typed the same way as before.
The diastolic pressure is 67 mmHg
